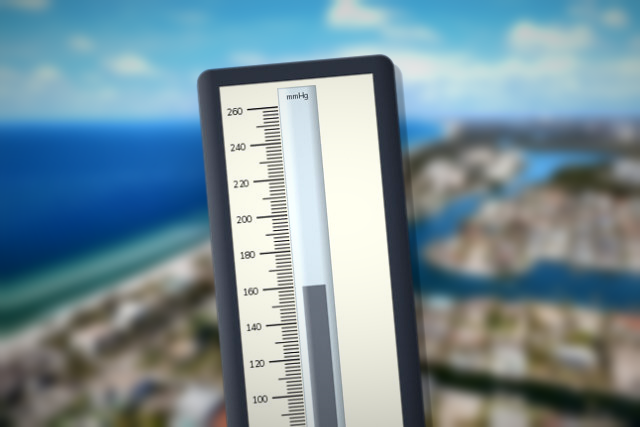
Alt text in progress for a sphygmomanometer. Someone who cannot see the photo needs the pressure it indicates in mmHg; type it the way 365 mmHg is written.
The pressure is 160 mmHg
